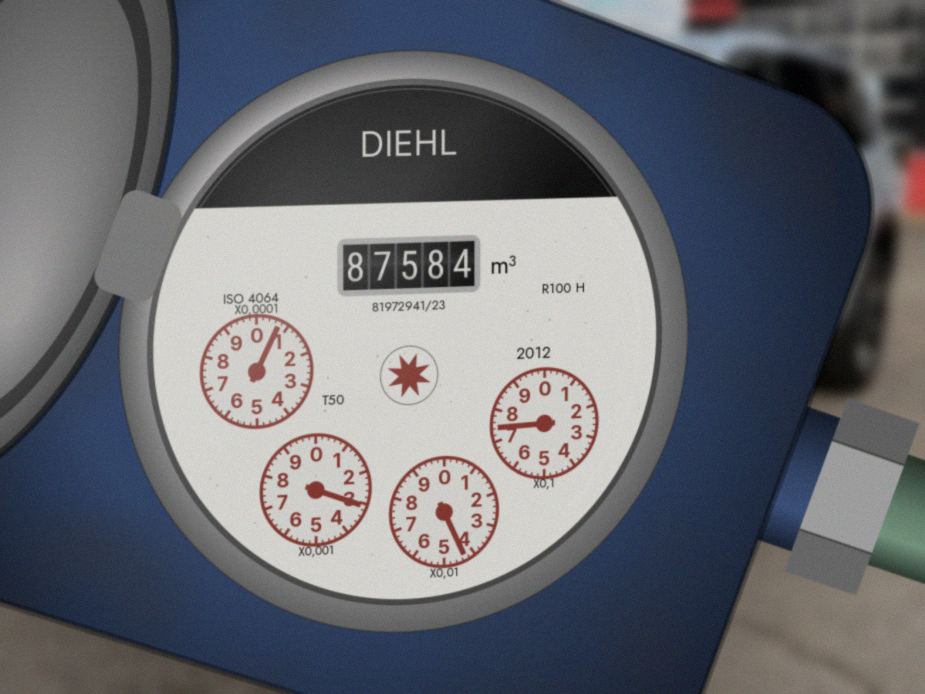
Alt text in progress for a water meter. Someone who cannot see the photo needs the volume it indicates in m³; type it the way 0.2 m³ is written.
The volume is 87584.7430 m³
